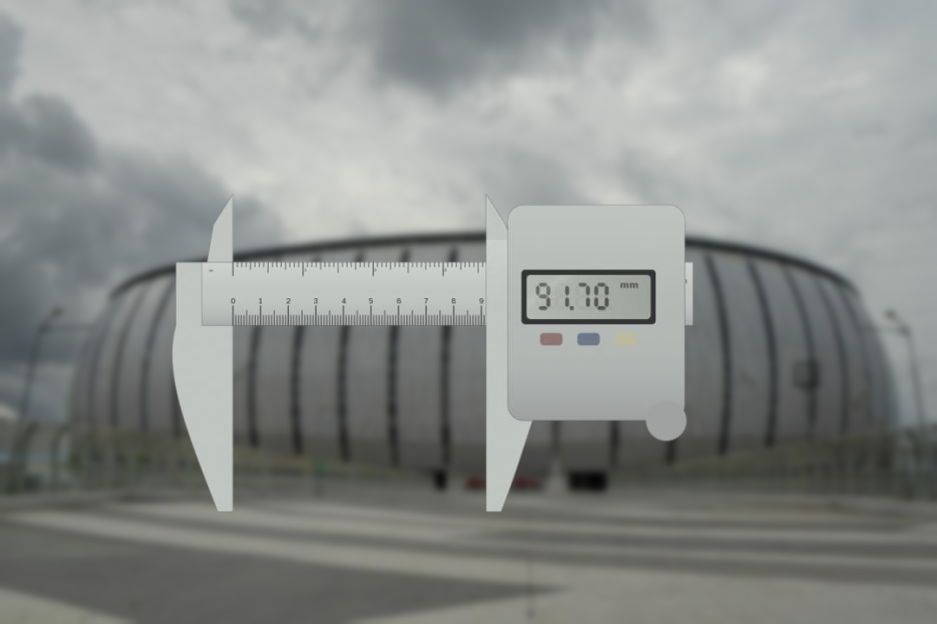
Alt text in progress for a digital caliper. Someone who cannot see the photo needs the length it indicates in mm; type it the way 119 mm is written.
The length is 91.70 mm
